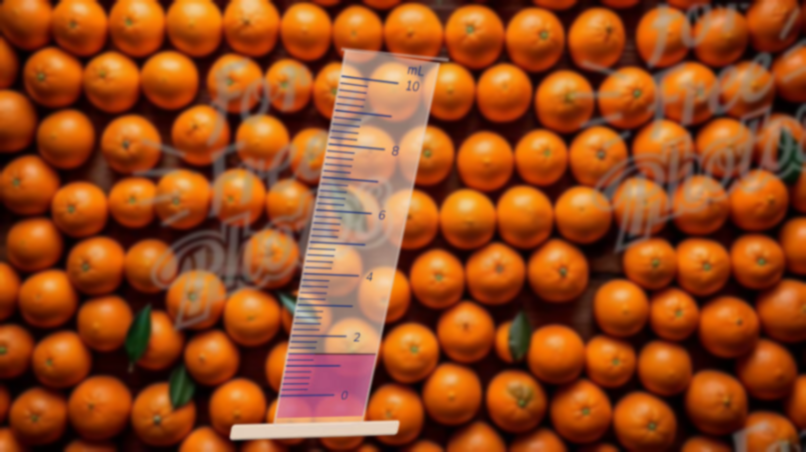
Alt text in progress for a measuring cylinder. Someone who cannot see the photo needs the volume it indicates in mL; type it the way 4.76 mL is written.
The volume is 1.4 mL
